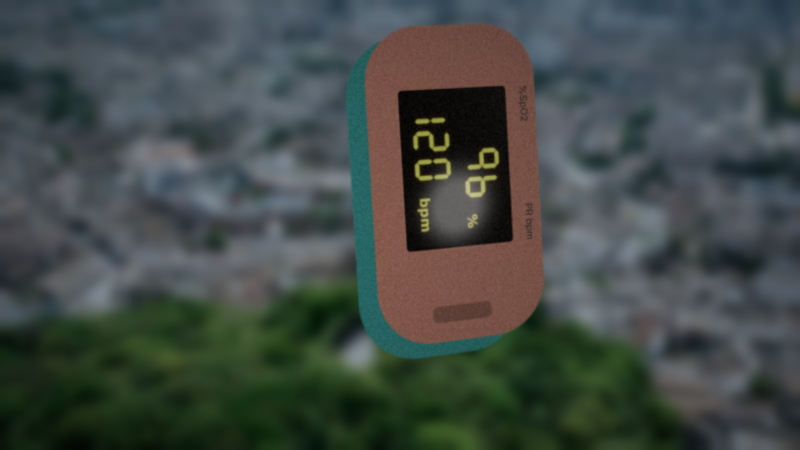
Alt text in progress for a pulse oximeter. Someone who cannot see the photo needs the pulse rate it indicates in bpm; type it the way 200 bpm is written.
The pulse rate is 120 bpm
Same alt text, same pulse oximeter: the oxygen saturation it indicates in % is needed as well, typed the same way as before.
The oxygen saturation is 96 %
